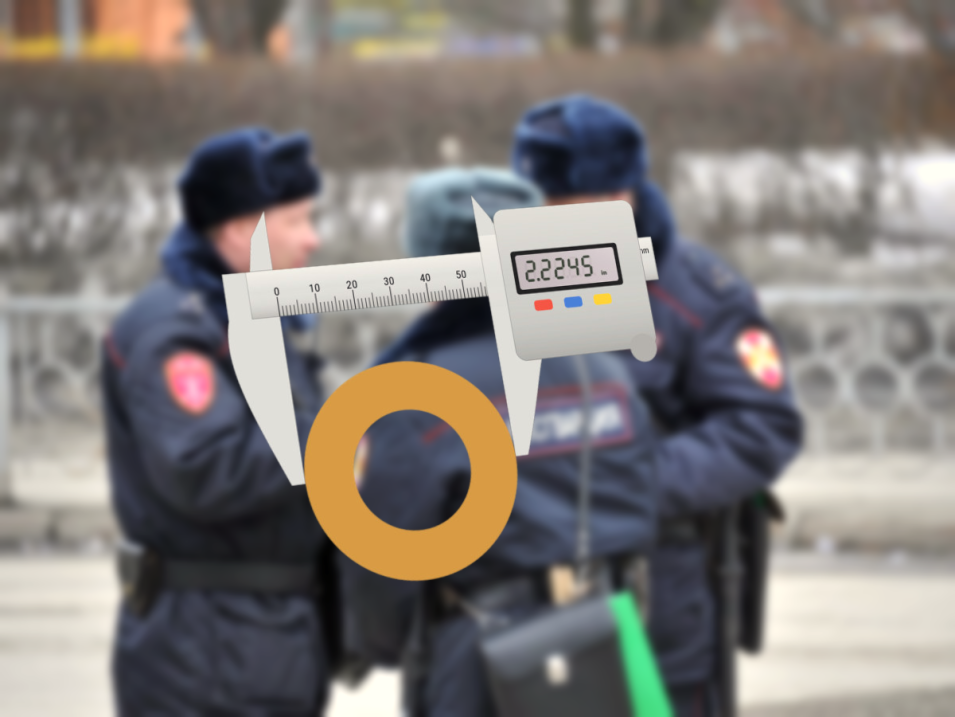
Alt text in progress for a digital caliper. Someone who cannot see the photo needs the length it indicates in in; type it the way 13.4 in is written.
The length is 2.2245 in
